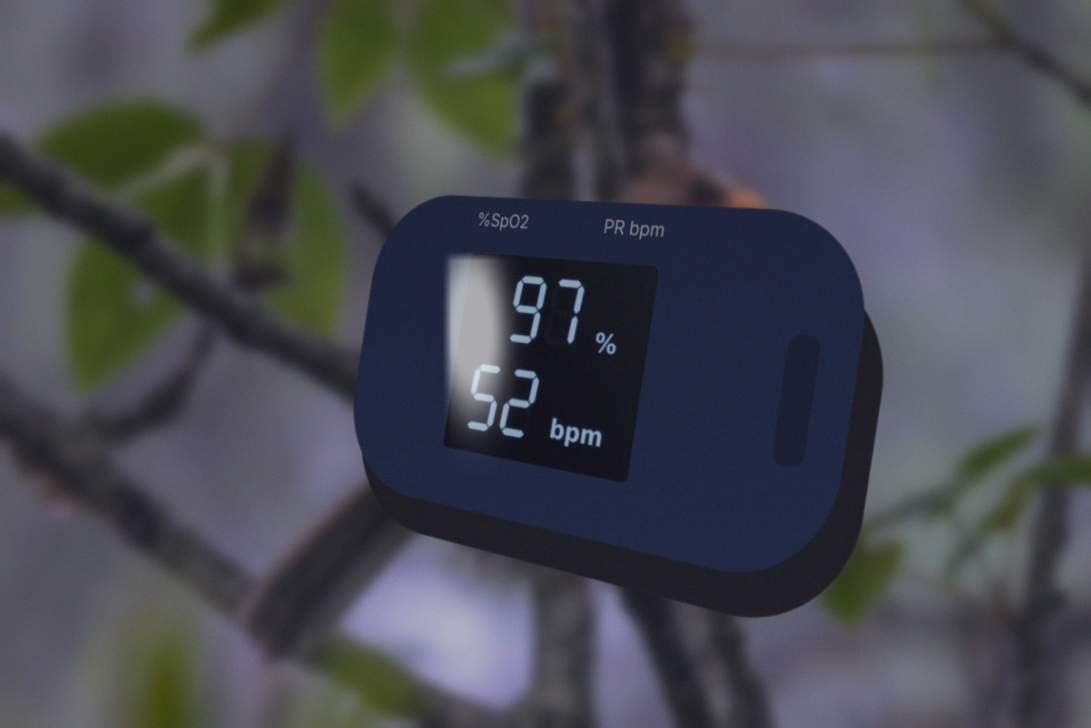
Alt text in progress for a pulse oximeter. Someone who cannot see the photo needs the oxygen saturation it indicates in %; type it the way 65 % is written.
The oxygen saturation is 97 %
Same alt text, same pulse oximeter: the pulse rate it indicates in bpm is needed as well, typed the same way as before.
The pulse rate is 52 bpm
